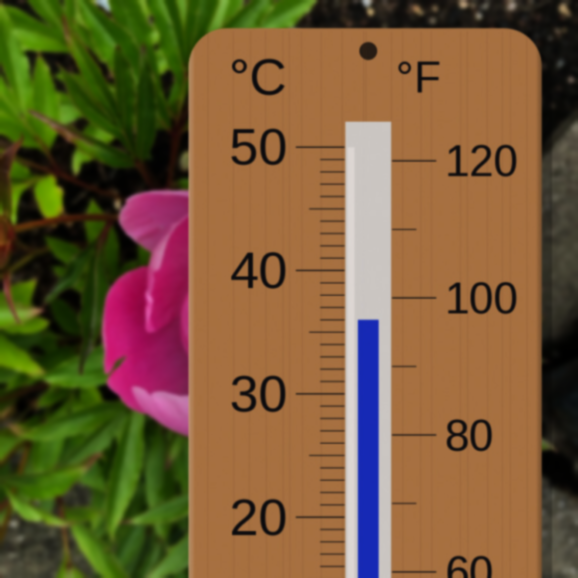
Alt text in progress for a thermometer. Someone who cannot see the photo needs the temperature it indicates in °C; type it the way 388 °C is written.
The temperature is 36 °C
